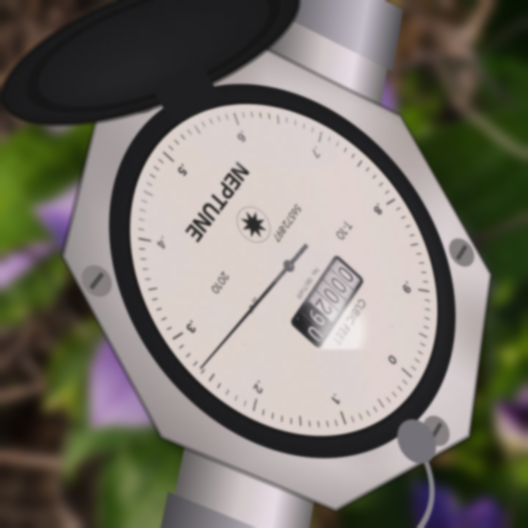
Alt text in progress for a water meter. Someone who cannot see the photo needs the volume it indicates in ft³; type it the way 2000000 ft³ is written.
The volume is 290.26 ft³
